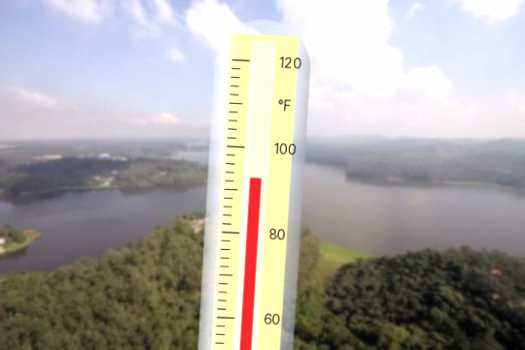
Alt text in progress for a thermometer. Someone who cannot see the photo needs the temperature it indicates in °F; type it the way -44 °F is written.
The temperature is 93 °F
